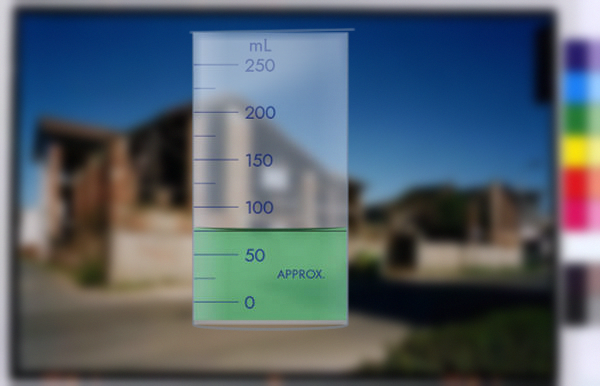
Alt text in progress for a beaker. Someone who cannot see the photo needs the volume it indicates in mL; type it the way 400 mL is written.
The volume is 75 mL
